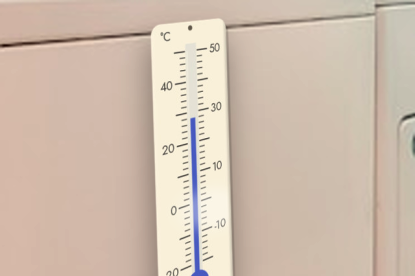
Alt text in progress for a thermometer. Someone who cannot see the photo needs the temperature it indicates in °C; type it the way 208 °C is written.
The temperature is 28 °C
